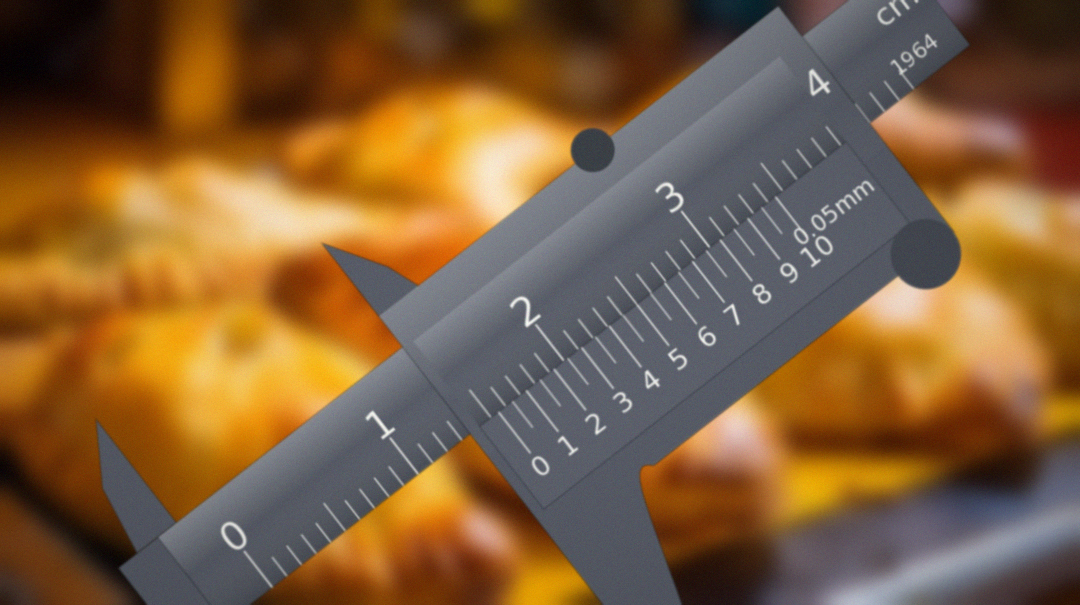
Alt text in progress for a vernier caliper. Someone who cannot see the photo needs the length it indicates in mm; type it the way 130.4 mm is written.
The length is 15.5 mm
